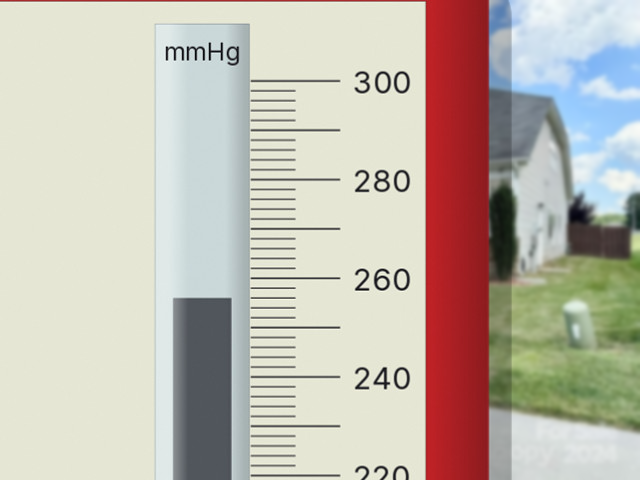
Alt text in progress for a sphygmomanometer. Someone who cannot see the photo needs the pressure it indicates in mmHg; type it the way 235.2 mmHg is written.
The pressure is 256 mmHg
